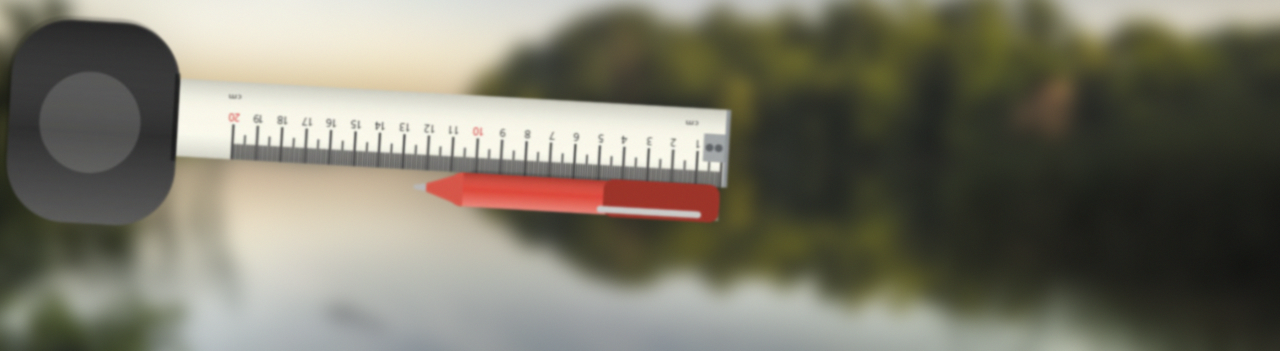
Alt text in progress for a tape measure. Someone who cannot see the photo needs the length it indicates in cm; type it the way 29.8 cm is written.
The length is 12.5 cm
